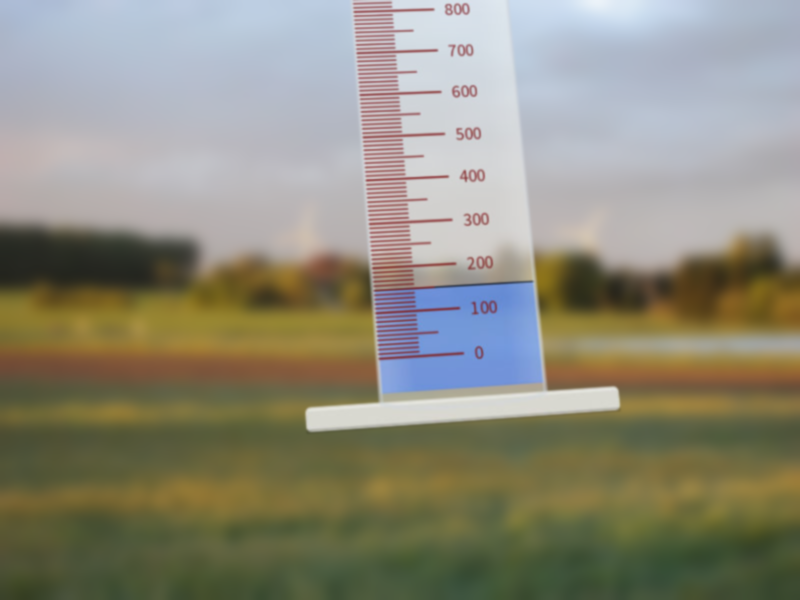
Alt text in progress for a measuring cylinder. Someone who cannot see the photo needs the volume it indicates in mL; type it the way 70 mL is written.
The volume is 150 mL
